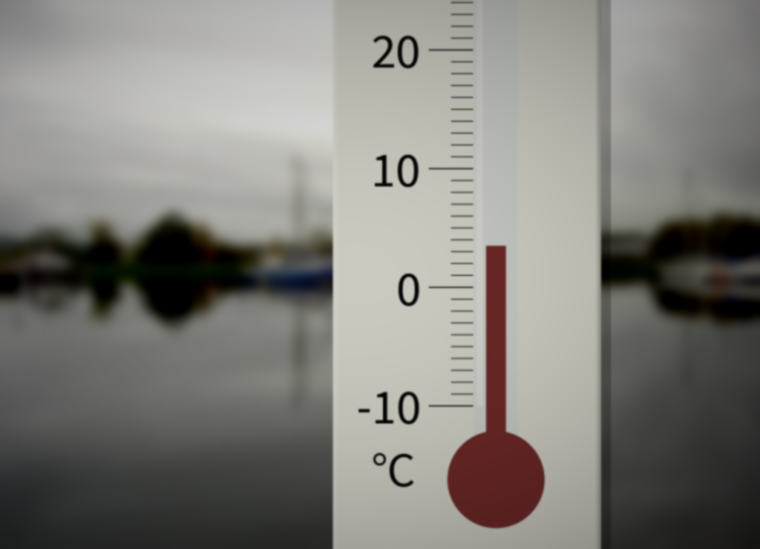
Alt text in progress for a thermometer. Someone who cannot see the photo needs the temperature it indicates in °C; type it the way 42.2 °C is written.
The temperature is 3.5 °C
